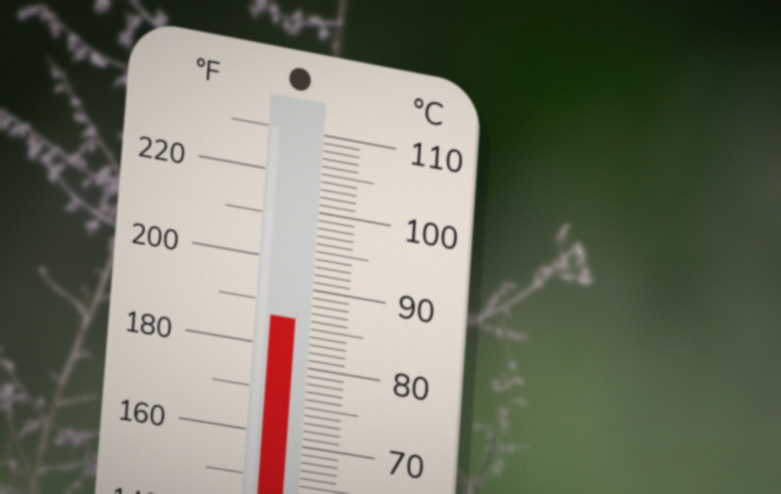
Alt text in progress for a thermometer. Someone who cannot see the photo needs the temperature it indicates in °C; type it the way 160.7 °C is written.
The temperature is 86 °C
